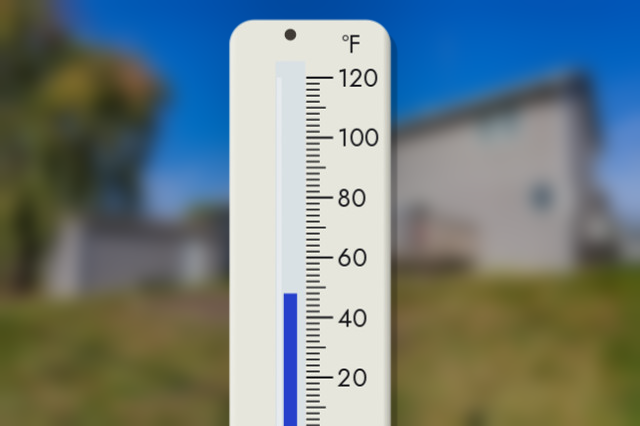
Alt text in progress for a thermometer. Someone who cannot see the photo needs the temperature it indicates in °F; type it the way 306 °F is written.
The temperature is 48 °F
